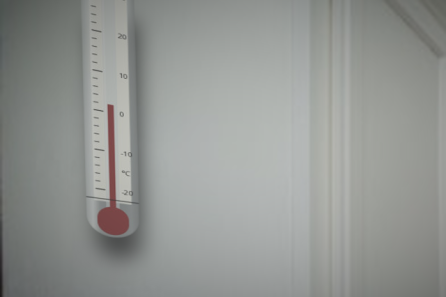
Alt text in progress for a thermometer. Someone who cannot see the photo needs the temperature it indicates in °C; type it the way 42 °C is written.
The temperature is 2 °C
